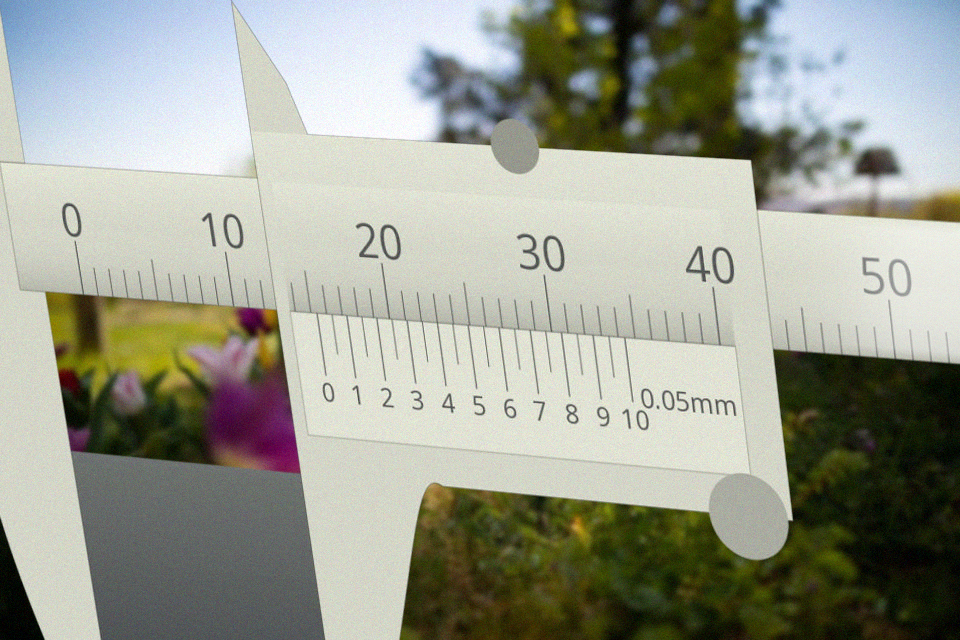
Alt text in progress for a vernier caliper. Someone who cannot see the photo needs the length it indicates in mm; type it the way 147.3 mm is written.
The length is 15.4 mm
